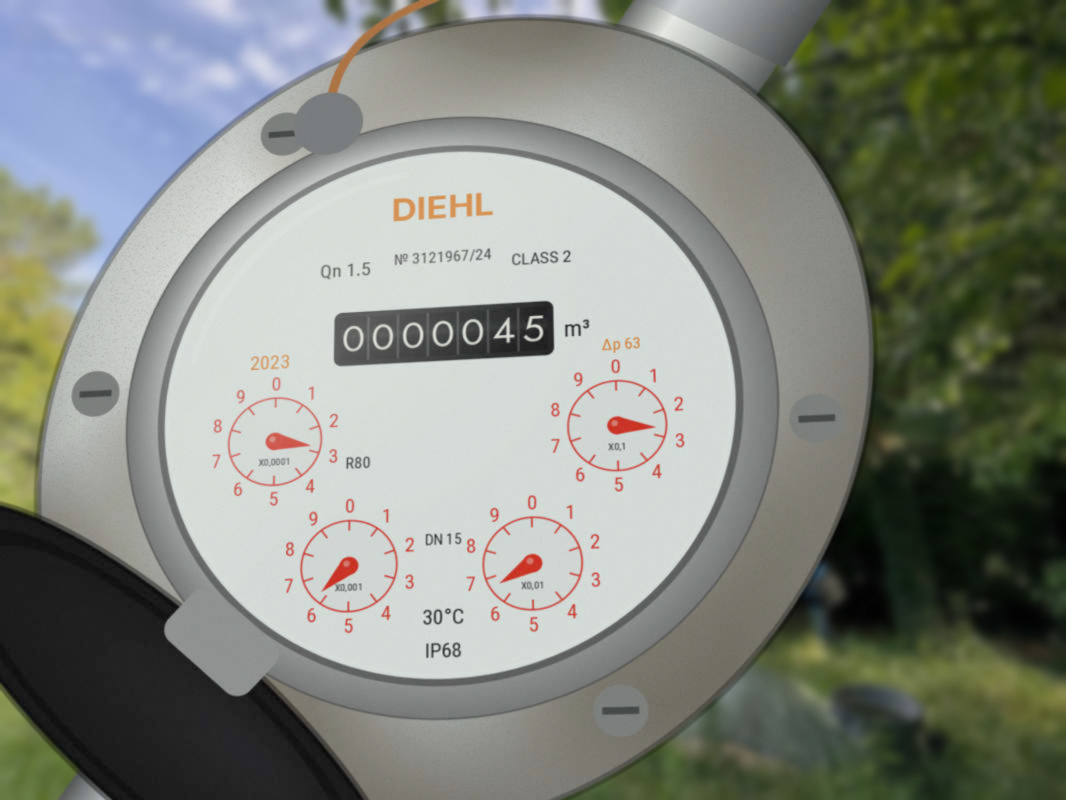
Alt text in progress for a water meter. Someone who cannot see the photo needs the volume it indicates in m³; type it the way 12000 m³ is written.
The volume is 45.2662 m³
